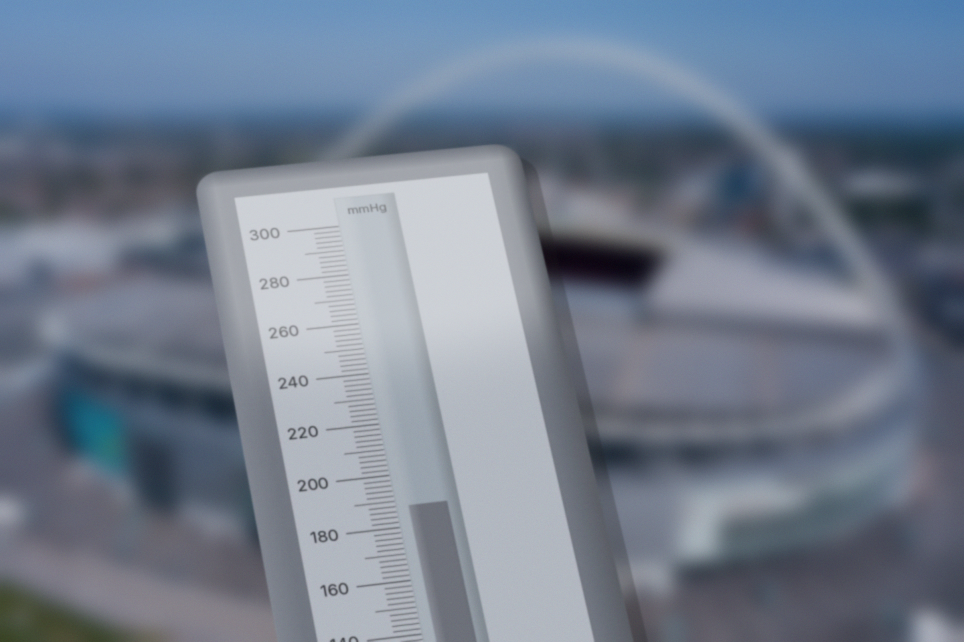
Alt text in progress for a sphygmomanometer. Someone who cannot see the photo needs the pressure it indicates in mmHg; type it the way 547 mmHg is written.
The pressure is 188 mmHg
